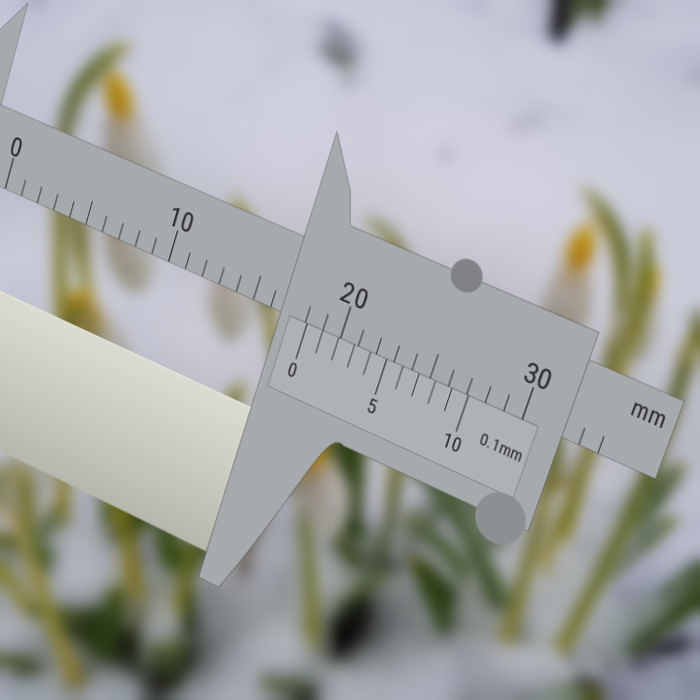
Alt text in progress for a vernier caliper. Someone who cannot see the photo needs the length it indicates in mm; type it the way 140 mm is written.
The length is 18.1 mm
